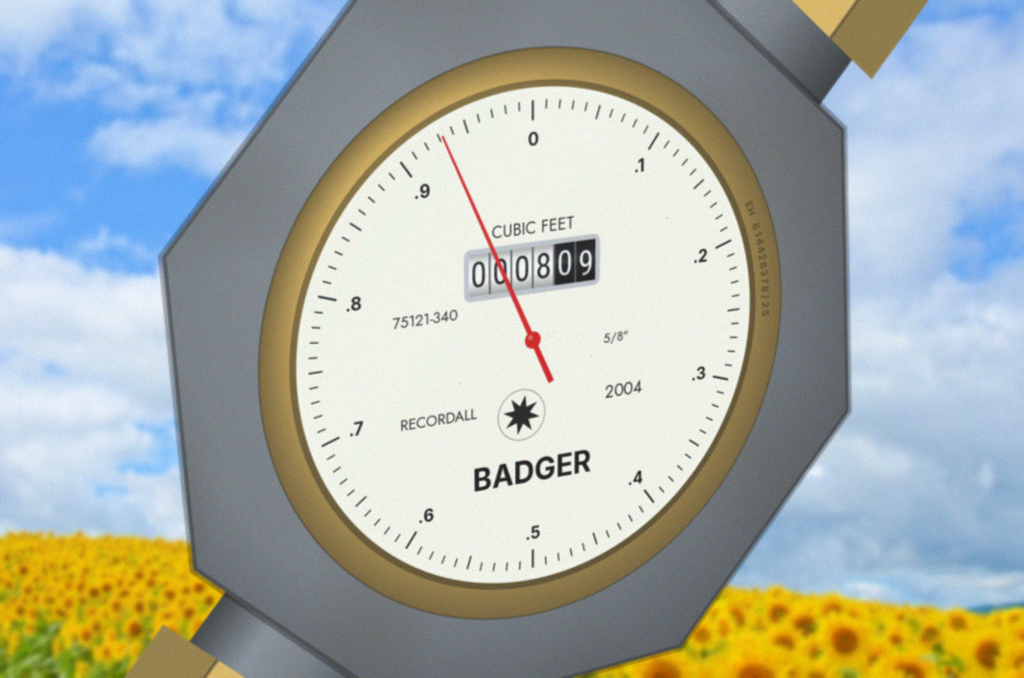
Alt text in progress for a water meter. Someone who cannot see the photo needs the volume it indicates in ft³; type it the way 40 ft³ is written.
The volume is 808.93 ft³
